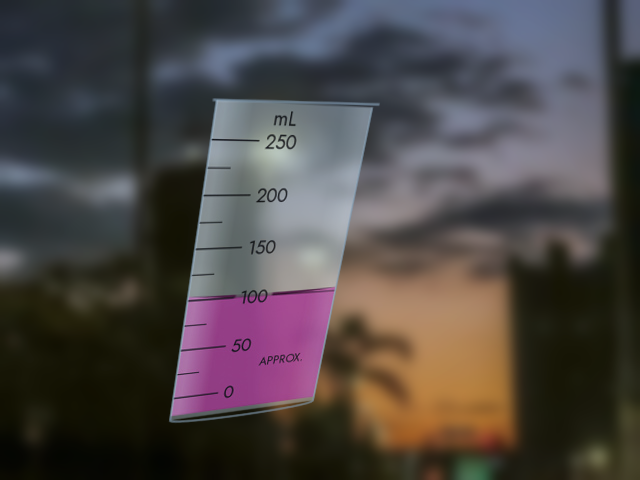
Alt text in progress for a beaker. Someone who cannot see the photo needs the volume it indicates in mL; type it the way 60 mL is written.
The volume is 100 mL
